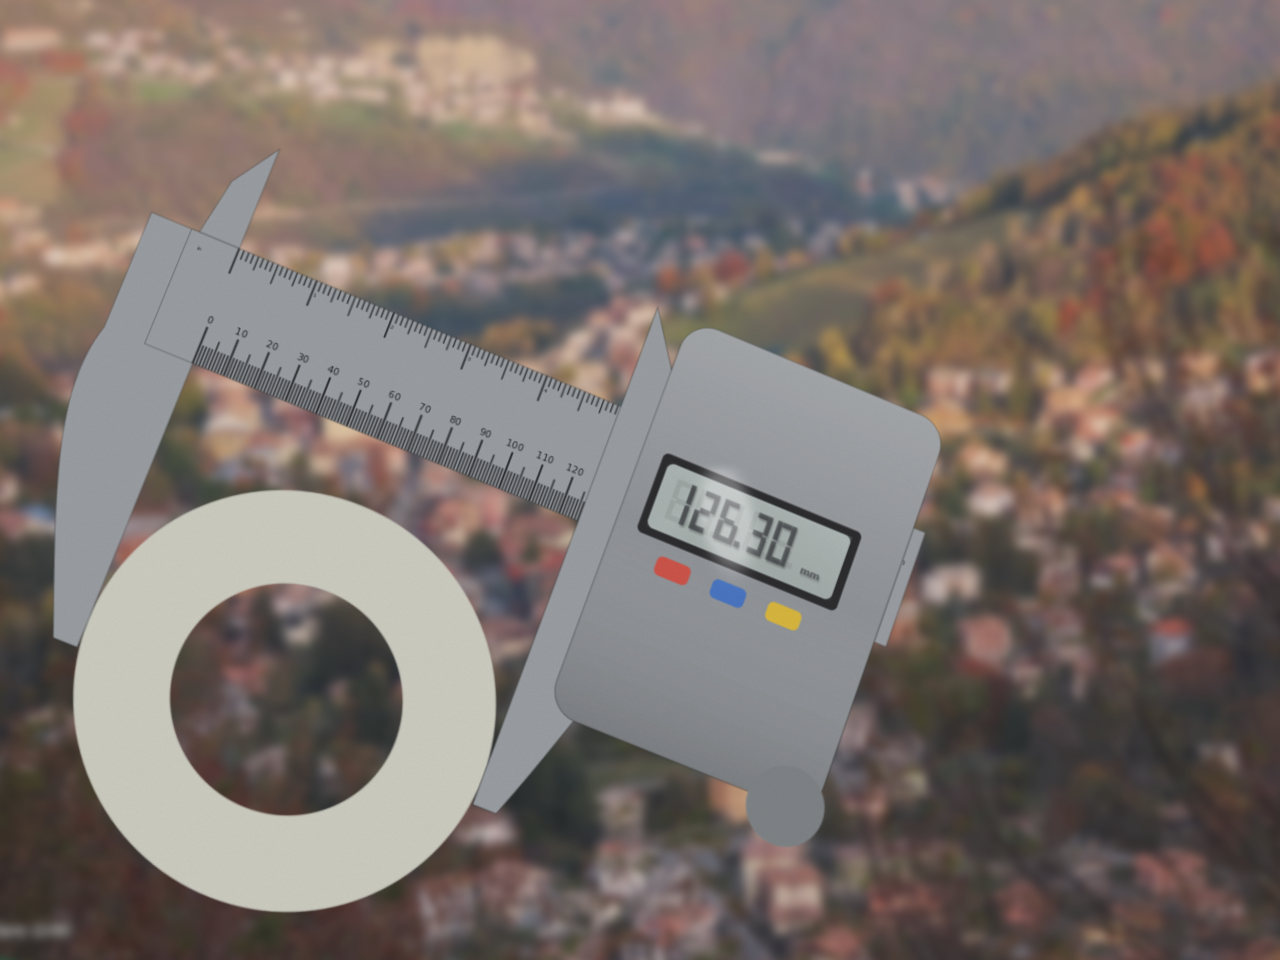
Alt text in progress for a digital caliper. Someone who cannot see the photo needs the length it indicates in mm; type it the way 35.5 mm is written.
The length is 126.30 mm
